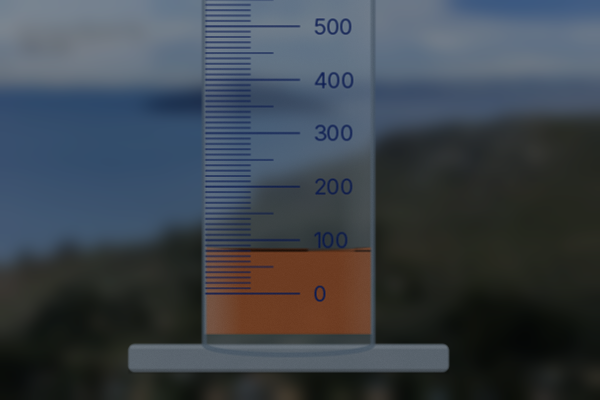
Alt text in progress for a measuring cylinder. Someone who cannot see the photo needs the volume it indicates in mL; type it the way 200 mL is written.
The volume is 80 mL
